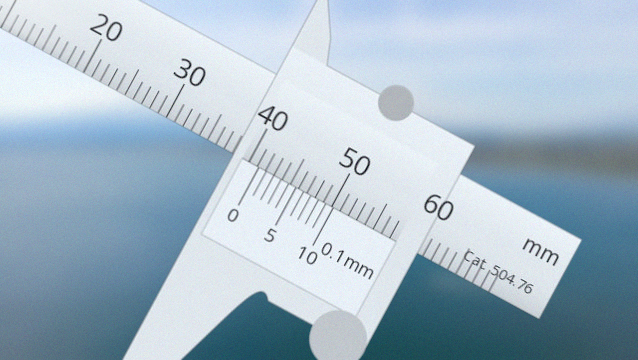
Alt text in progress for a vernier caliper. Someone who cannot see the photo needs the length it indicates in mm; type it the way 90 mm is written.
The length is 41.2 mm
